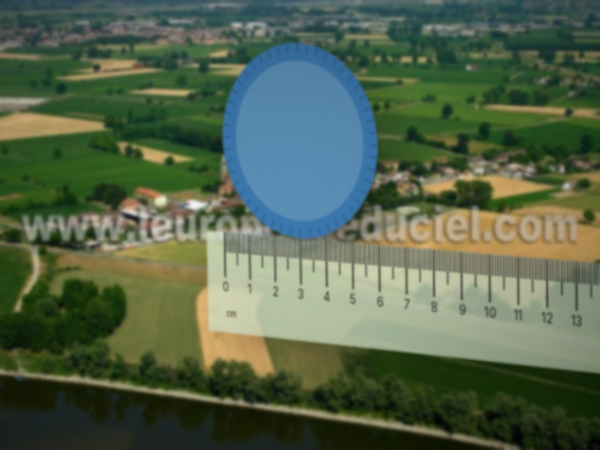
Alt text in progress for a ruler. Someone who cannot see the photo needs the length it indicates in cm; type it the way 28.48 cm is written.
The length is 6 cm
